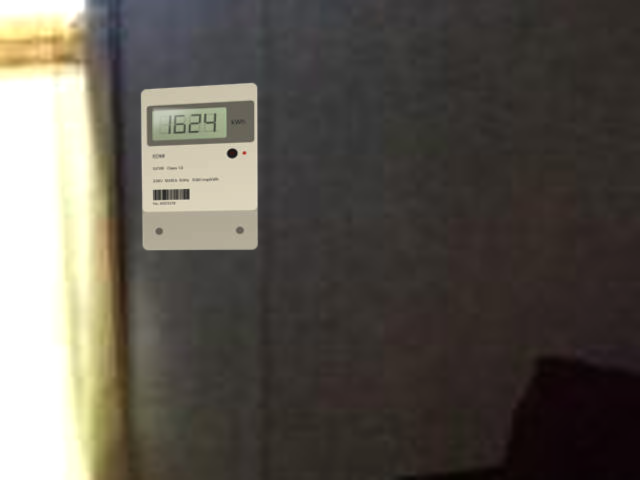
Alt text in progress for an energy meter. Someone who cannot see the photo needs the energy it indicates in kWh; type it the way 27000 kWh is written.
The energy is 1624 kWh
